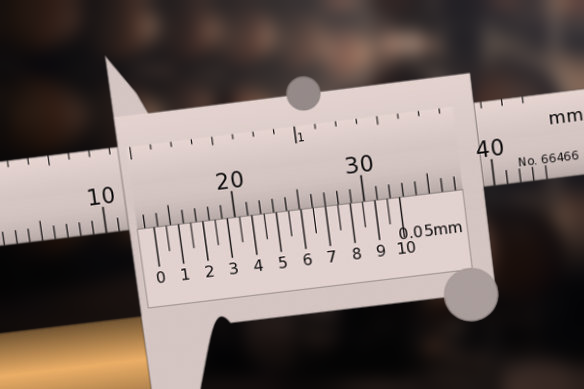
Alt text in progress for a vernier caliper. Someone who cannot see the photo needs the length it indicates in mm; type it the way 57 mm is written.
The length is 13.7 mm
